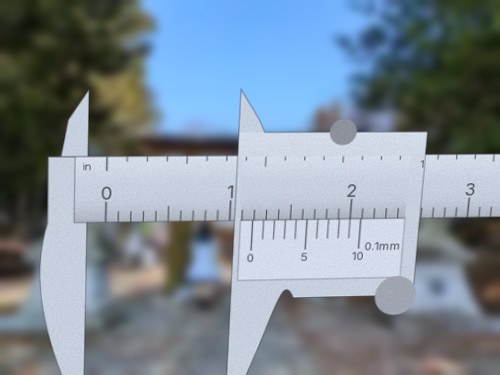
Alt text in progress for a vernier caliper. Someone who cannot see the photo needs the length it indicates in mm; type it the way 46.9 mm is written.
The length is 11.9 mm
